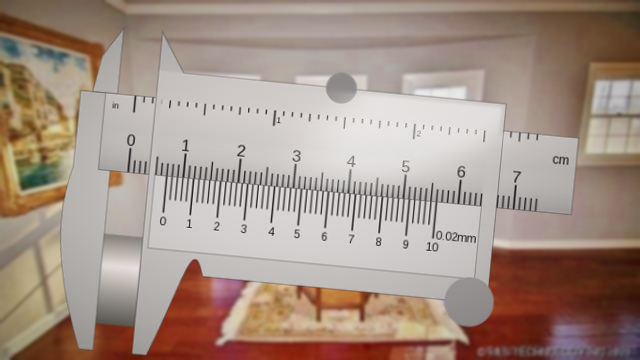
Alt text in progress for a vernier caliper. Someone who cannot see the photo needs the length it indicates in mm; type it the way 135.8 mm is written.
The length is 7.0 mm
